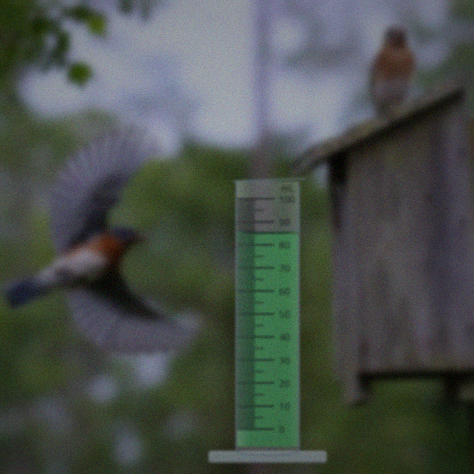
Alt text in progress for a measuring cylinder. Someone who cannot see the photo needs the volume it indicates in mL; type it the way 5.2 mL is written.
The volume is 85 mL
